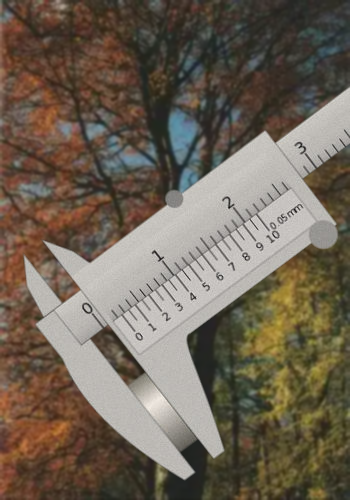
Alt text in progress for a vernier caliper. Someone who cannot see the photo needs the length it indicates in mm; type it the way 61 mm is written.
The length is 2.6 mm
